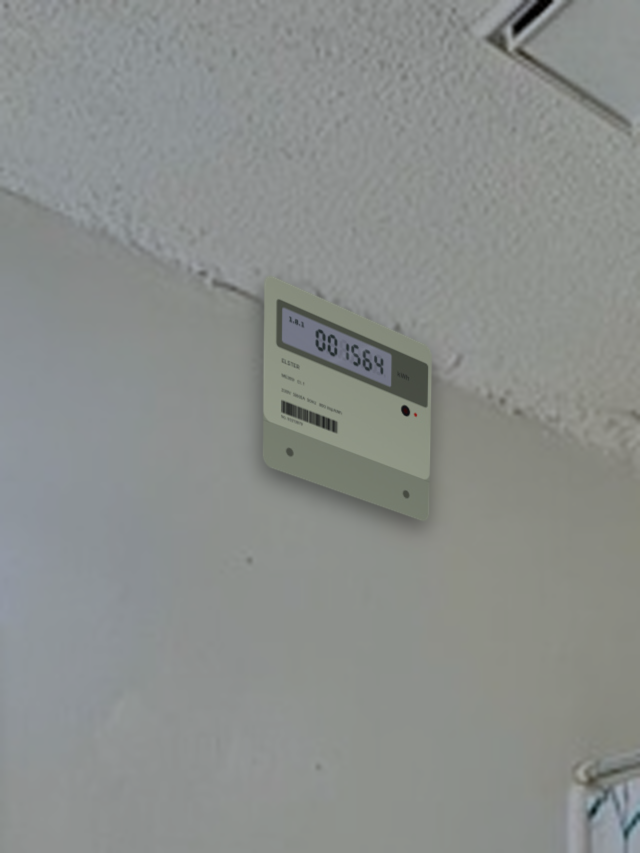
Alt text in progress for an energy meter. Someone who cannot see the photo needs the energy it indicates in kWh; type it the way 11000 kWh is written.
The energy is 1564 kWh
